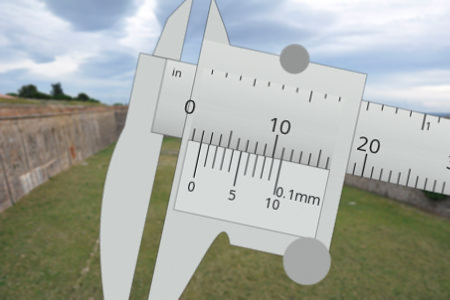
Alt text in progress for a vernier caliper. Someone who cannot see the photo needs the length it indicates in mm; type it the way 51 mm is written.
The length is 2.0 mm
